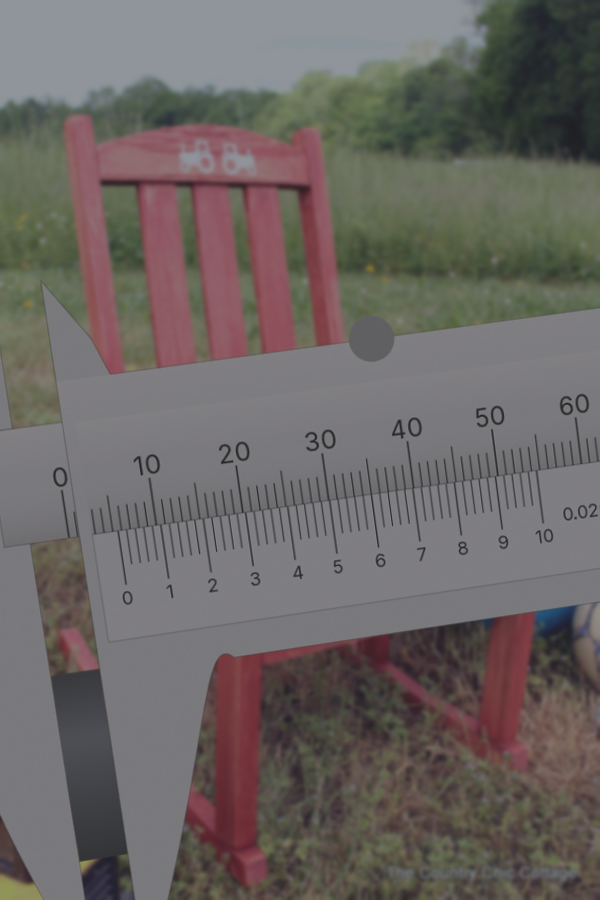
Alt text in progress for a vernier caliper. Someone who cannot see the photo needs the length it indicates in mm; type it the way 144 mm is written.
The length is 5.6 mm
